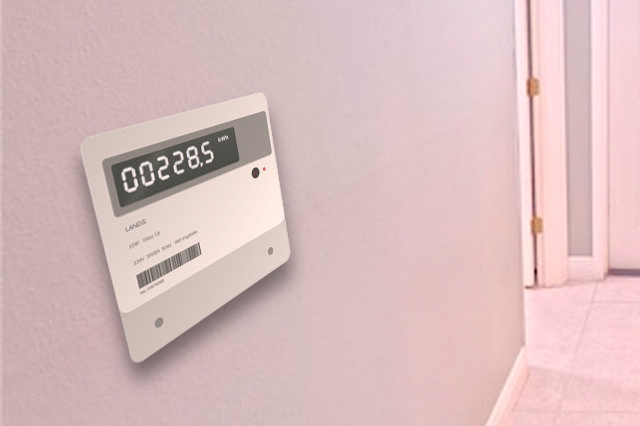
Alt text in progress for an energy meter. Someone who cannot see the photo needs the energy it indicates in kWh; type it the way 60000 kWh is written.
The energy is 228.5 kWh
